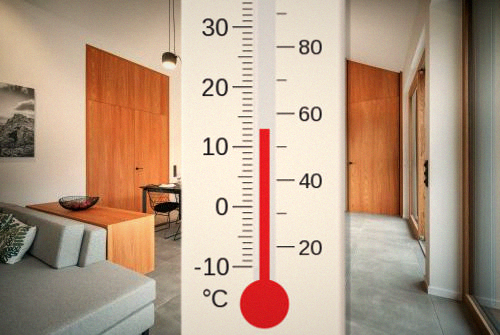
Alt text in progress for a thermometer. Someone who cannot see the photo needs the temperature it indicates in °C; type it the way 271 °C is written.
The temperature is 13 °C
